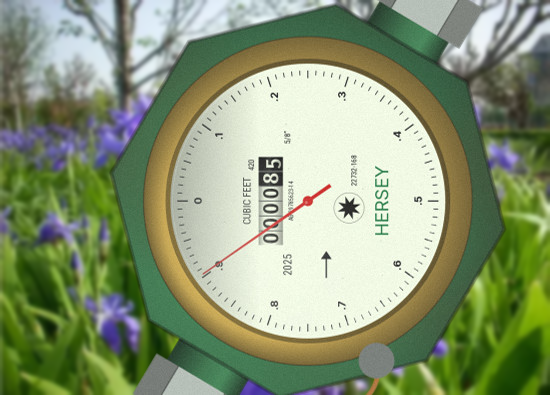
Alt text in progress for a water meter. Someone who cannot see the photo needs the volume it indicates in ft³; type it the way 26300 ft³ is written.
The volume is 84.90 ft³
